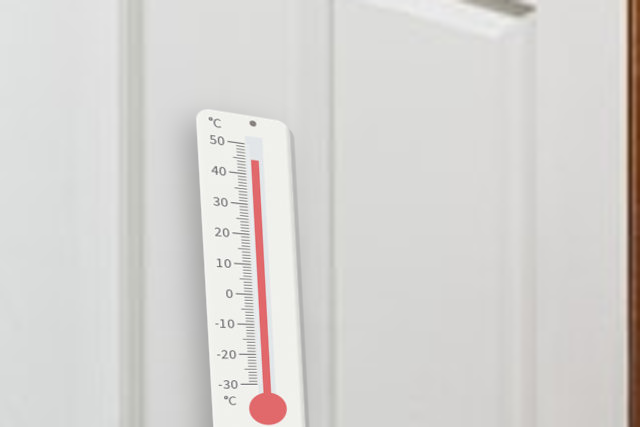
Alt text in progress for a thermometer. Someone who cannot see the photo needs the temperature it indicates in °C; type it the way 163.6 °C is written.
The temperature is 45 °C
